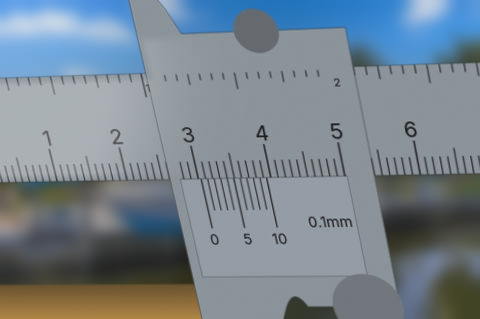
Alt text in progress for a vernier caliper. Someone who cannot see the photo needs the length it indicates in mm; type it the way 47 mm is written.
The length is 30.4 mm
